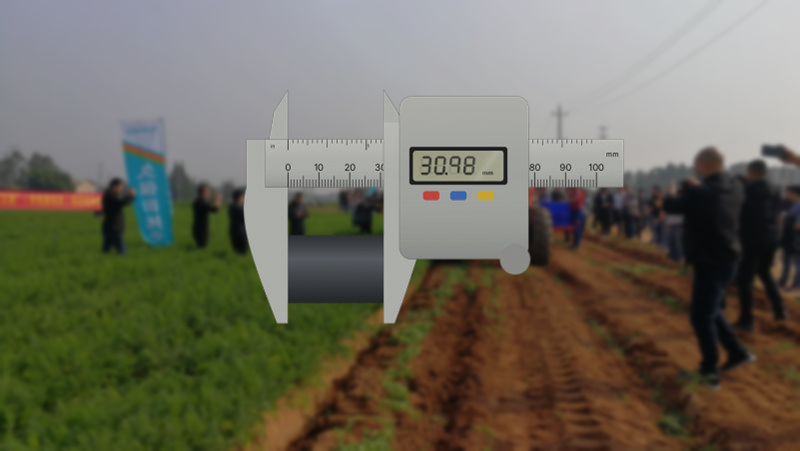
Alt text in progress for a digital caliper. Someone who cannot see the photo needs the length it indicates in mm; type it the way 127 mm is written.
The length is 30.98 mm
